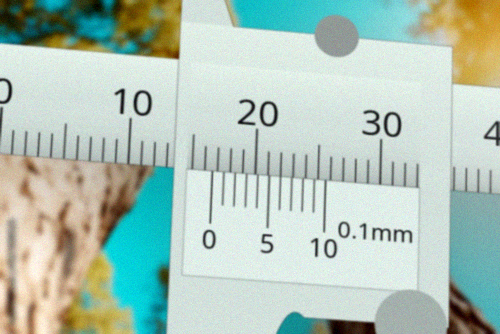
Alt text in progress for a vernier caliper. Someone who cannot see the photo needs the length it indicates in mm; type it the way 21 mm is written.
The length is 16.6 mm
